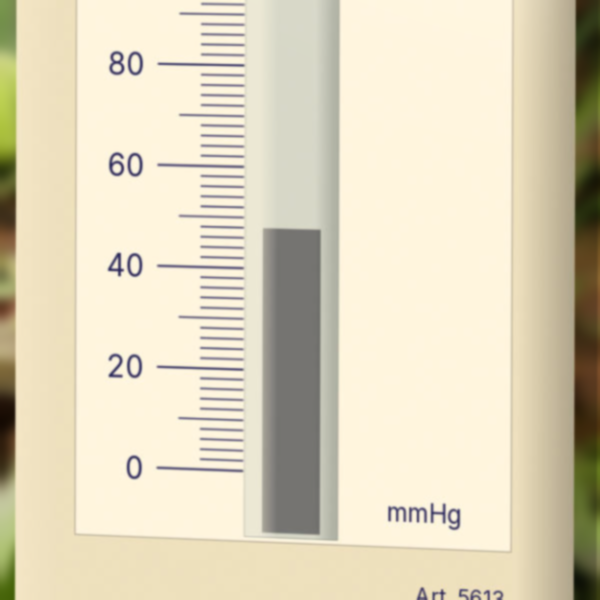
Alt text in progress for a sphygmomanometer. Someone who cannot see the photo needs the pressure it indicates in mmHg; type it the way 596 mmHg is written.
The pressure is 48 mmHg
